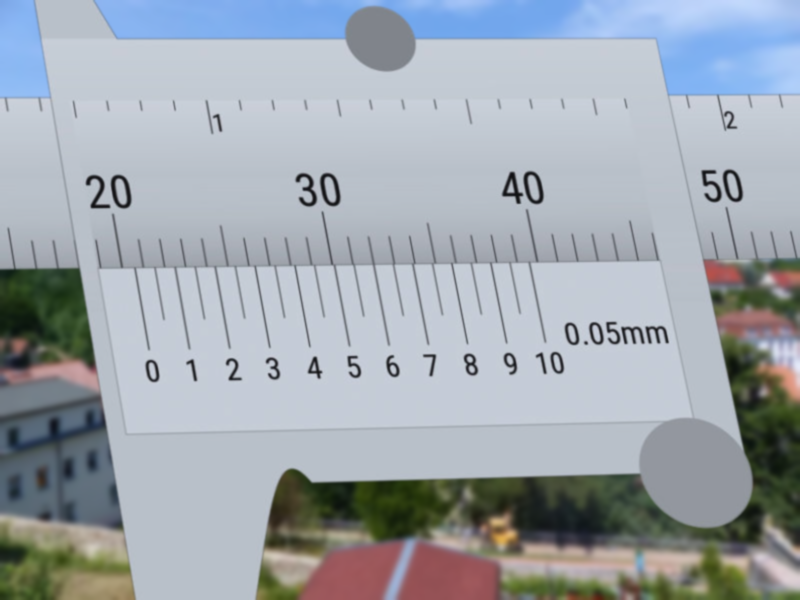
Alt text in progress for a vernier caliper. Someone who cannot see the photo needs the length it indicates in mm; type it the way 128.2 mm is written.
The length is 20.6 mm
